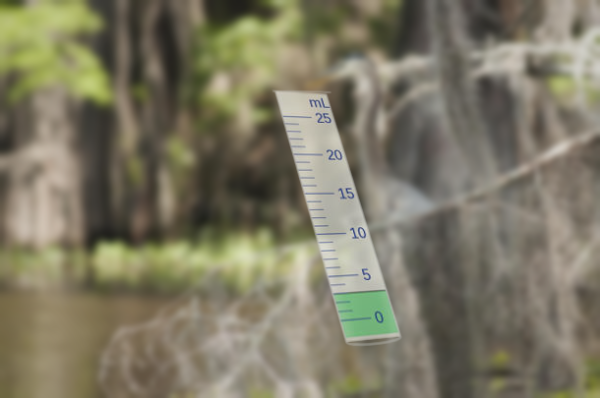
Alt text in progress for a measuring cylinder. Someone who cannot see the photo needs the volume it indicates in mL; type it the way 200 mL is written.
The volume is 3 mL
